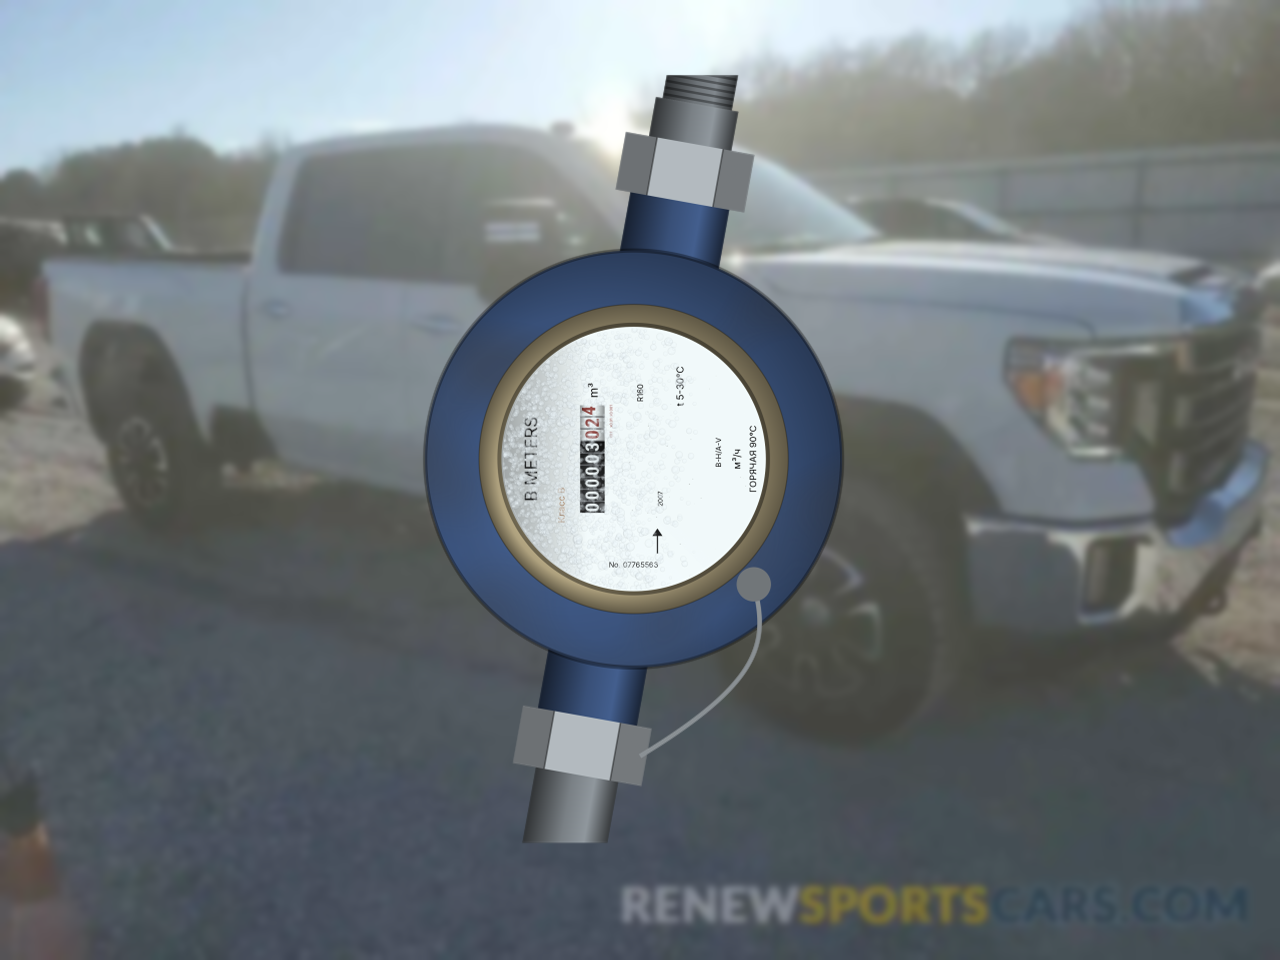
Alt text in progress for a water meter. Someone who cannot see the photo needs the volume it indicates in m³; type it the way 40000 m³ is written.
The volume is 3.024 m³
